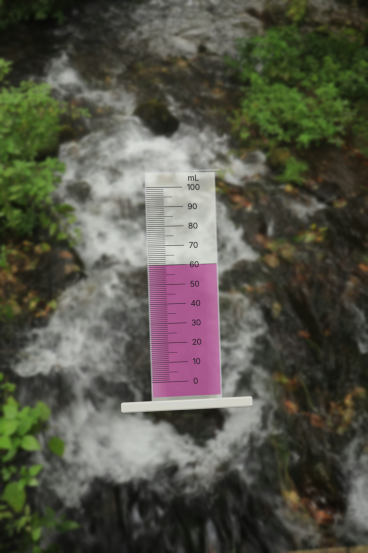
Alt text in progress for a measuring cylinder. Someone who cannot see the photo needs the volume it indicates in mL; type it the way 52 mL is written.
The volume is 60 mL
